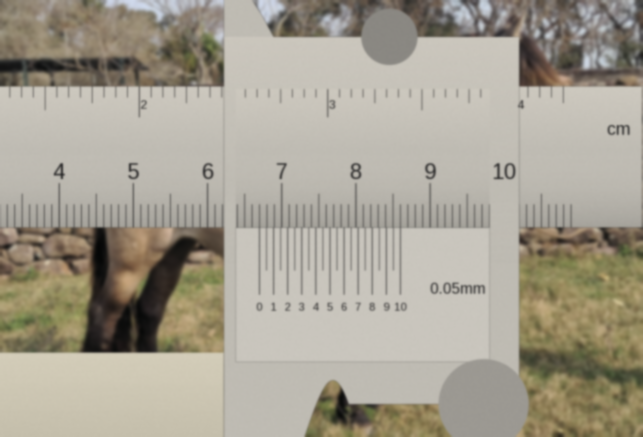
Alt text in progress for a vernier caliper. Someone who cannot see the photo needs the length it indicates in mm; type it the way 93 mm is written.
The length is 67.0 mm
